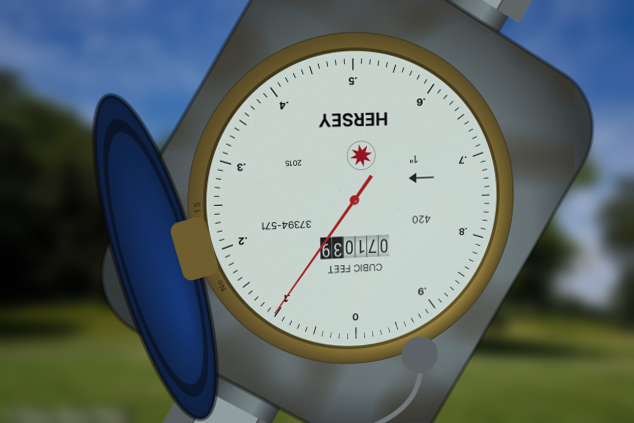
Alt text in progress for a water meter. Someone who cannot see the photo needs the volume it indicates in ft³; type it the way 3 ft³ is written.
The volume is 71039.10 ft³
